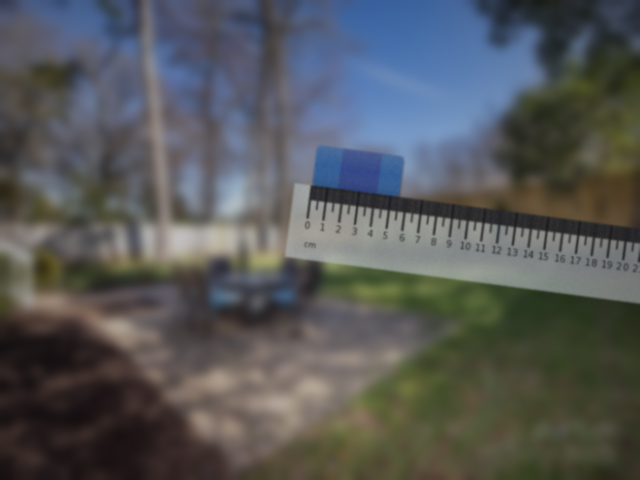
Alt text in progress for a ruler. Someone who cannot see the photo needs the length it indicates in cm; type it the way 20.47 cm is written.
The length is 5.5 cm
